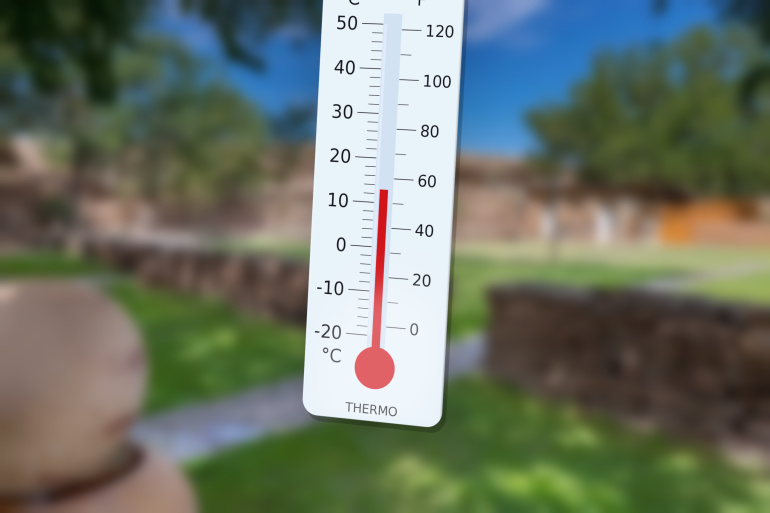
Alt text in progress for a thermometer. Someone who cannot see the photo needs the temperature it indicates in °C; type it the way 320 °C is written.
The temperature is 13 °C
